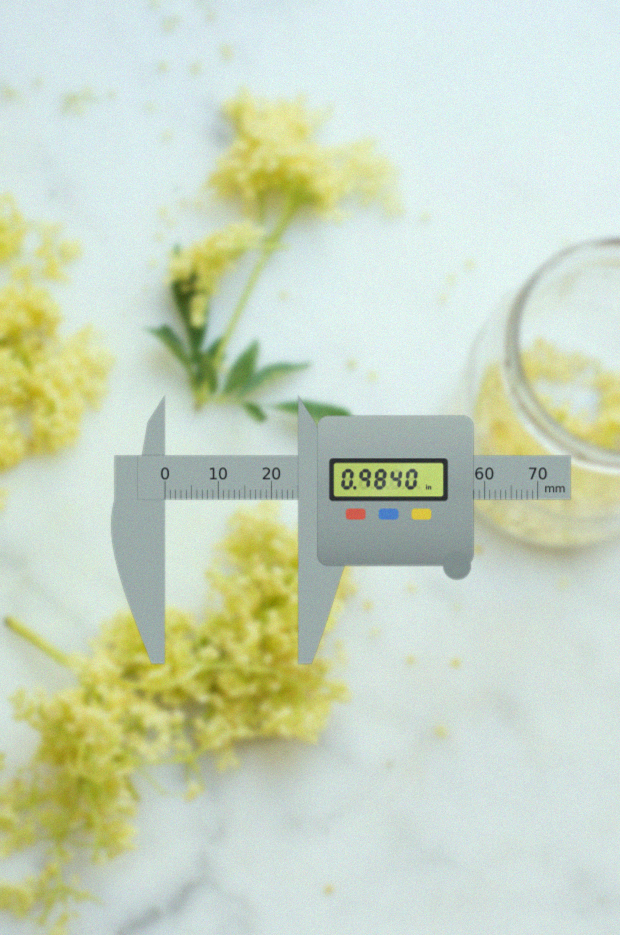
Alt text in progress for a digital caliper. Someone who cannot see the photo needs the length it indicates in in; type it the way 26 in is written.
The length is 0.9840 in
